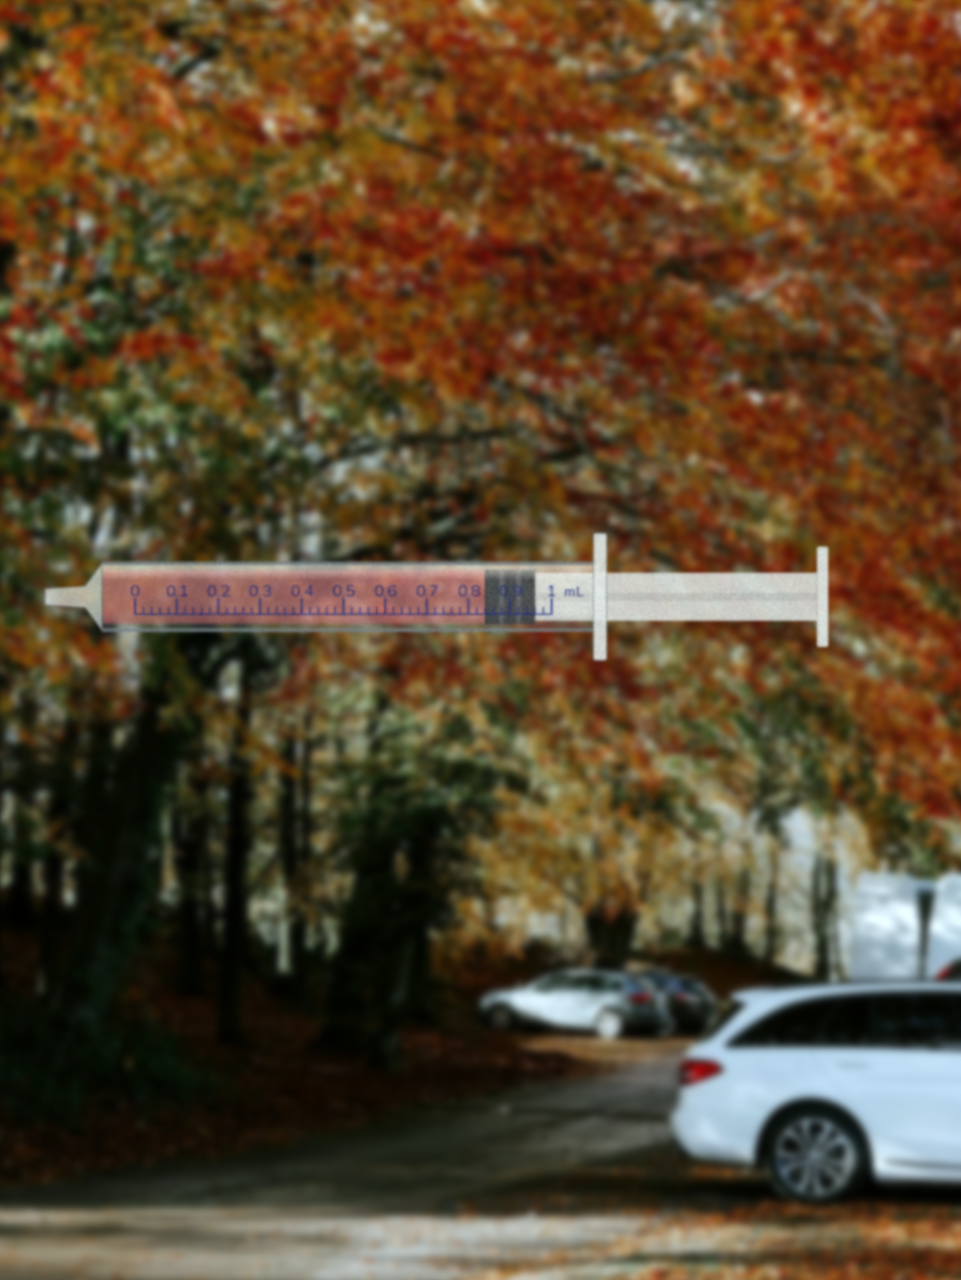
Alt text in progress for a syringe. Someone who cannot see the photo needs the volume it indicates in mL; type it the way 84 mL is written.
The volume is 0.84 mL
